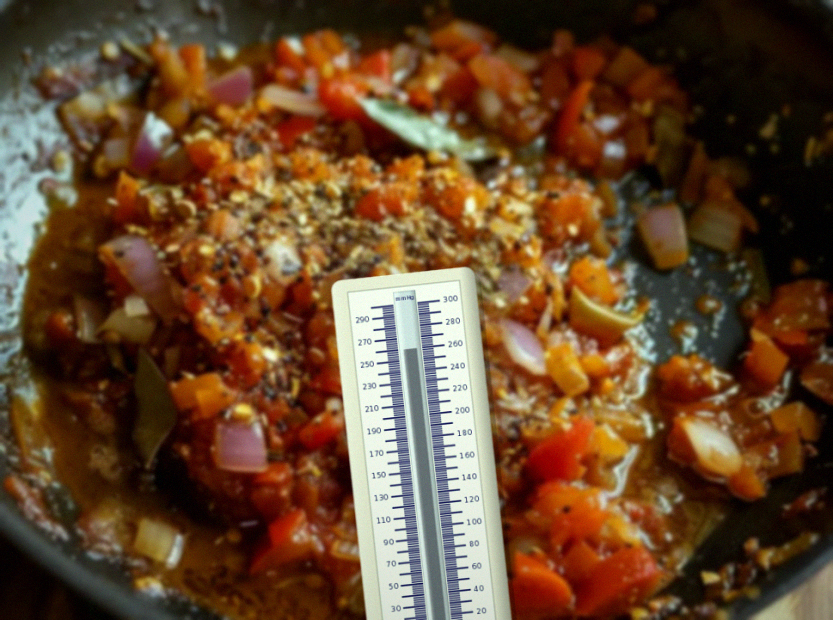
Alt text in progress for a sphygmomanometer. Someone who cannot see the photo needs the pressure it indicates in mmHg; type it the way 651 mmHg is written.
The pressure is 260 mmHg
